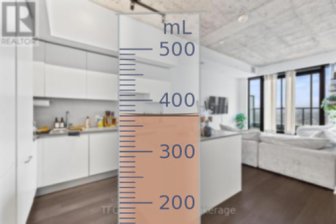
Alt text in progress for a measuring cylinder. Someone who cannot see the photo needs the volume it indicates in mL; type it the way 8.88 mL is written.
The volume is 370 mL
